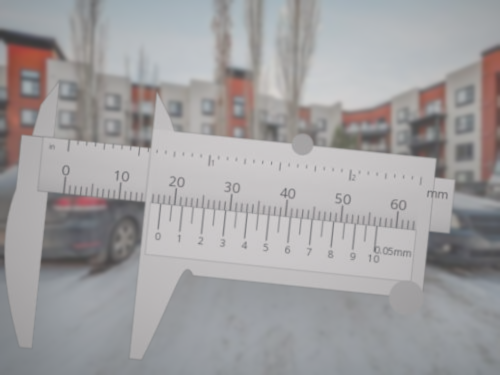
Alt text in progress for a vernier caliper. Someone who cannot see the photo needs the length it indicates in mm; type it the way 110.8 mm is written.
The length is 17.5 mm
